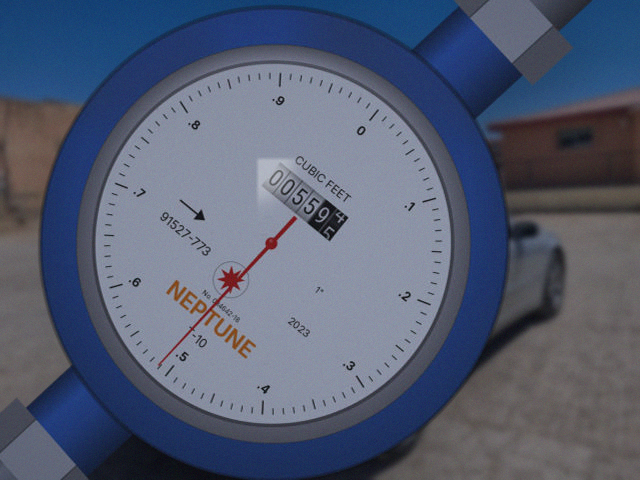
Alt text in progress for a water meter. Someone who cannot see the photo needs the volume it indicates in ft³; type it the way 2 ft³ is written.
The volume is 5594.51 ft³
